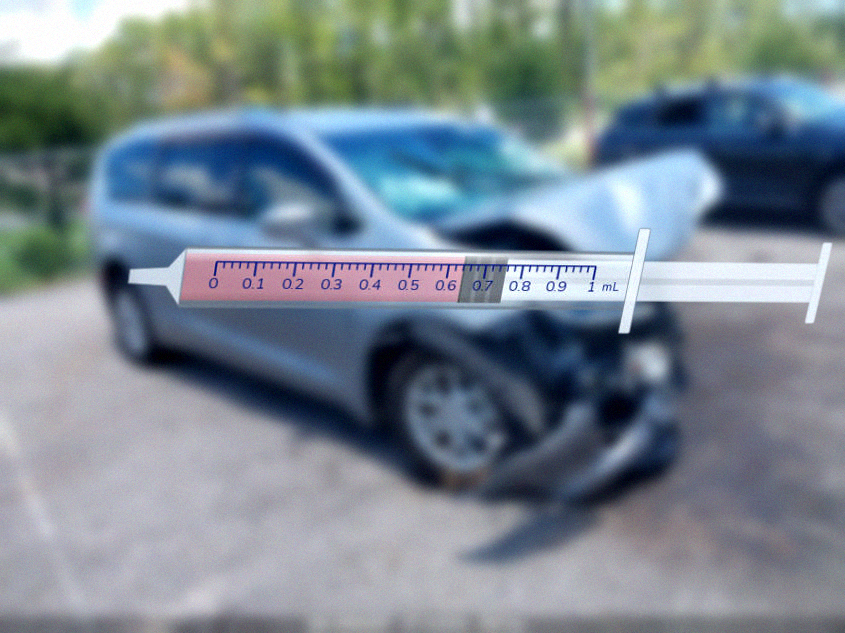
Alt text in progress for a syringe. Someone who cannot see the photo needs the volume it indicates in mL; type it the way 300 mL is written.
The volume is 0.64 mL
